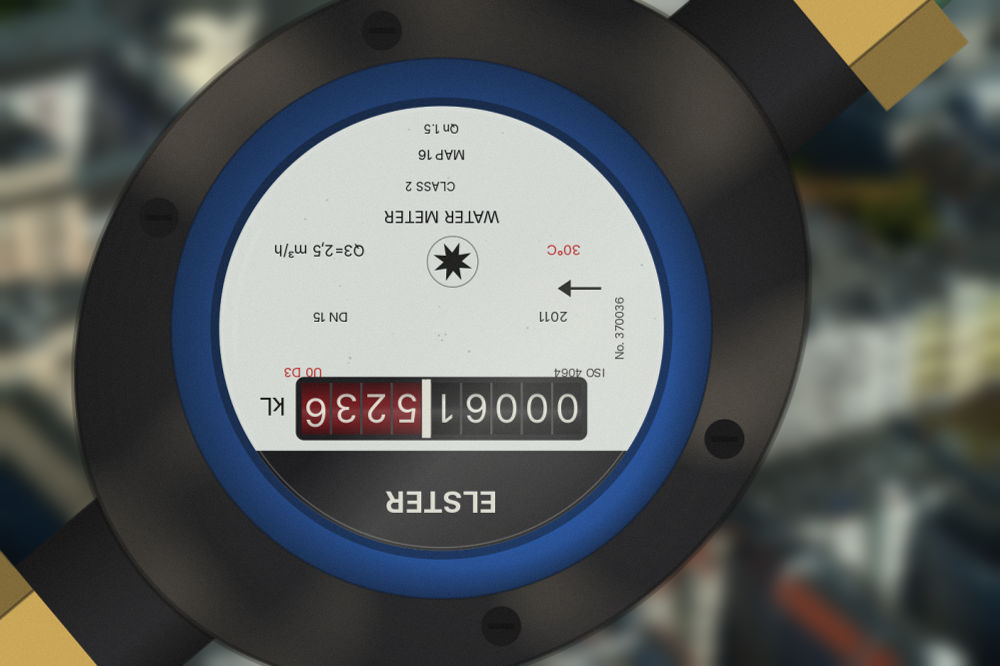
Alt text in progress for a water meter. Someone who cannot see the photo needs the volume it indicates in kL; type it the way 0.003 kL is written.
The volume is 61.5236 kL
